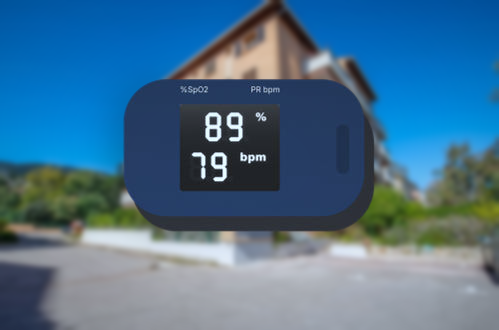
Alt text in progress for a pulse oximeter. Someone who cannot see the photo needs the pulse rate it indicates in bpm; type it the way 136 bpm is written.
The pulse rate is 79 bpm
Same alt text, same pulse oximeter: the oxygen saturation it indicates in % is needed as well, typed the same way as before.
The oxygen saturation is 89 %
